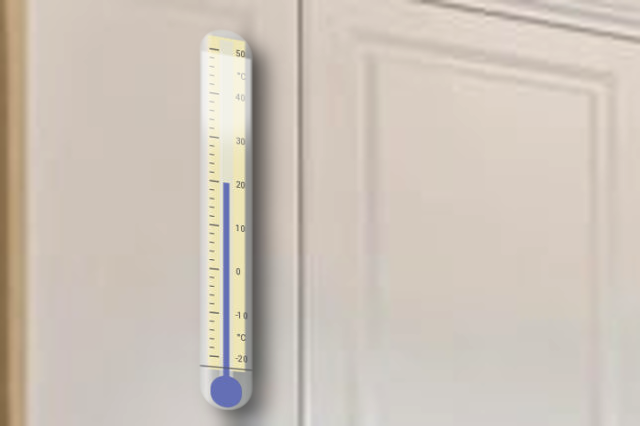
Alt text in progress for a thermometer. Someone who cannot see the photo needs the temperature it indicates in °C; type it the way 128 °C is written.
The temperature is 20 °C
